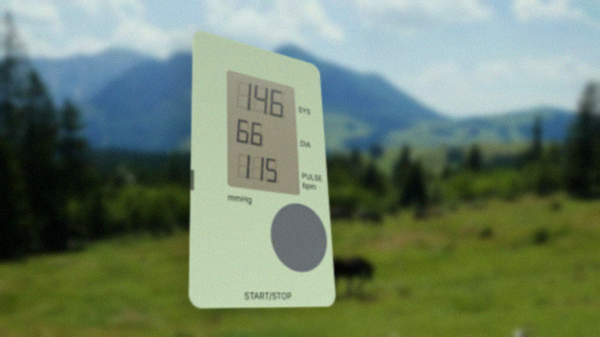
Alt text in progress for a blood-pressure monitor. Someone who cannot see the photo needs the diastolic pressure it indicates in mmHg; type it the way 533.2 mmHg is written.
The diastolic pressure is 66 mmHg
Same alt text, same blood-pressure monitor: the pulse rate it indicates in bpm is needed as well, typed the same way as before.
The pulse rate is 115 bpm
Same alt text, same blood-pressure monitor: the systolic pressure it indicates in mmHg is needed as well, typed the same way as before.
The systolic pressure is 146 mmHg
